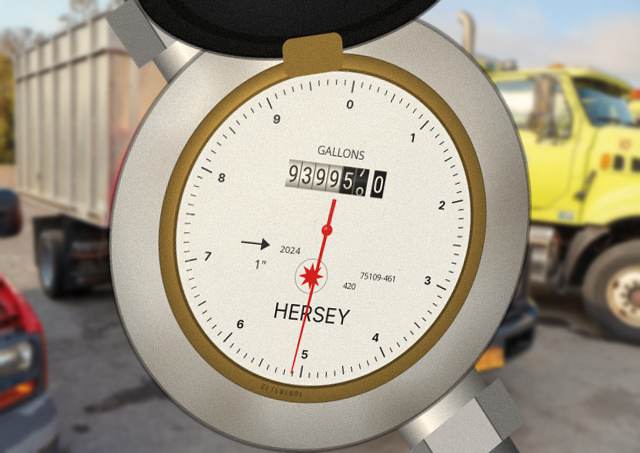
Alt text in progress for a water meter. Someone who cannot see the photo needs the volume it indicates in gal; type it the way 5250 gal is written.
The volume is 9399575.1 gal
